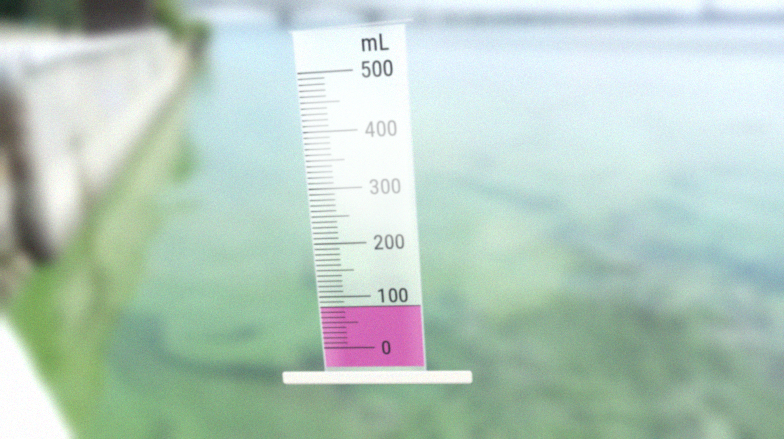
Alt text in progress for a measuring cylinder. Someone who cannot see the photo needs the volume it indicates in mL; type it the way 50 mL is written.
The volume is 80 mL
